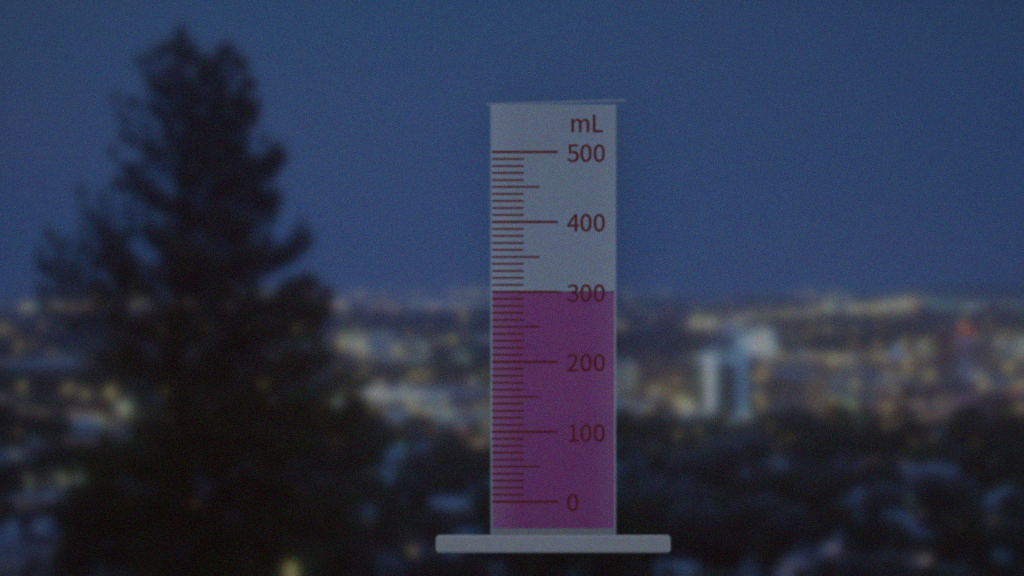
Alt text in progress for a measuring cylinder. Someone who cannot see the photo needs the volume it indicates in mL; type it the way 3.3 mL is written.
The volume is 300 mL
